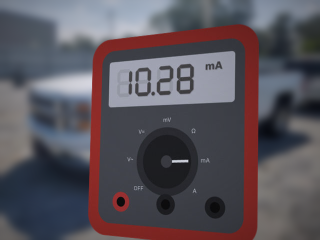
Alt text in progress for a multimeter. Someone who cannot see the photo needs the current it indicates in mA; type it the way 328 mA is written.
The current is 10.28 mA
